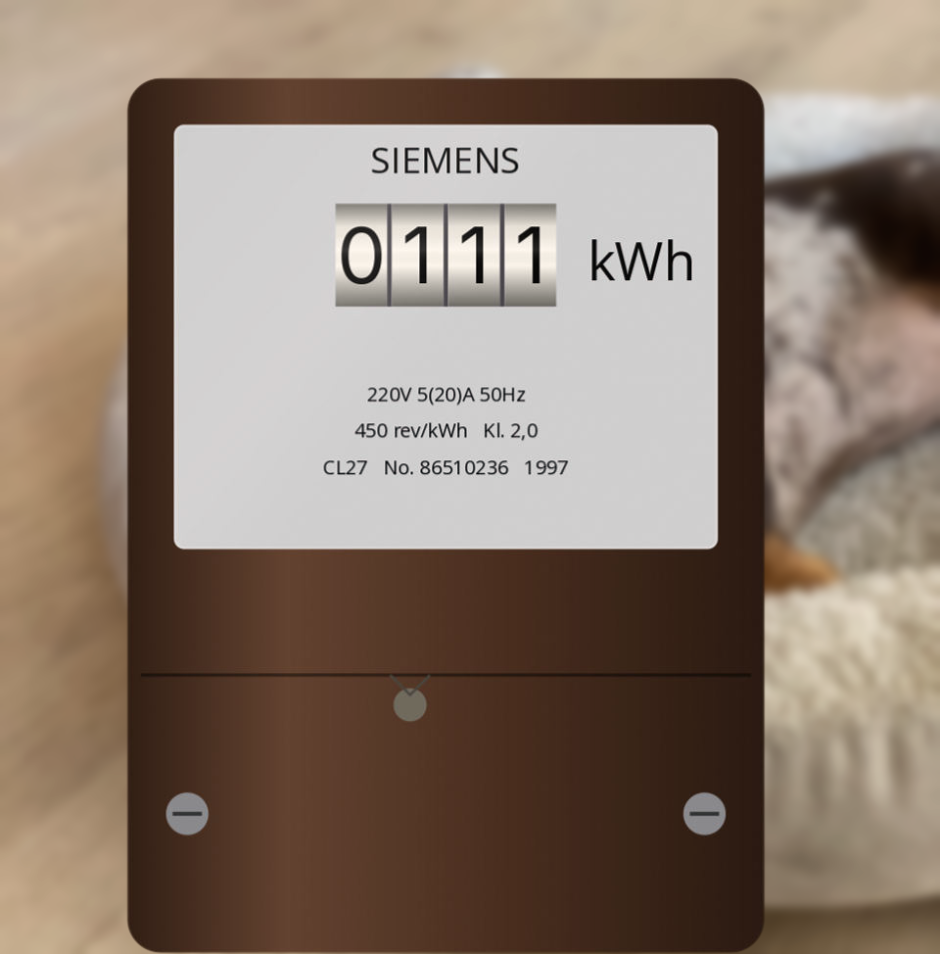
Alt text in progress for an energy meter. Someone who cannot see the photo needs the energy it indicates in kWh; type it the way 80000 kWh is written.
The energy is 111 kWh
